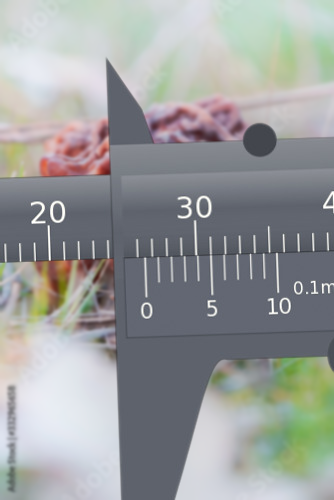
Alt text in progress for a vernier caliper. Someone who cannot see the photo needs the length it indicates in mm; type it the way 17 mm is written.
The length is 26.5 mm
